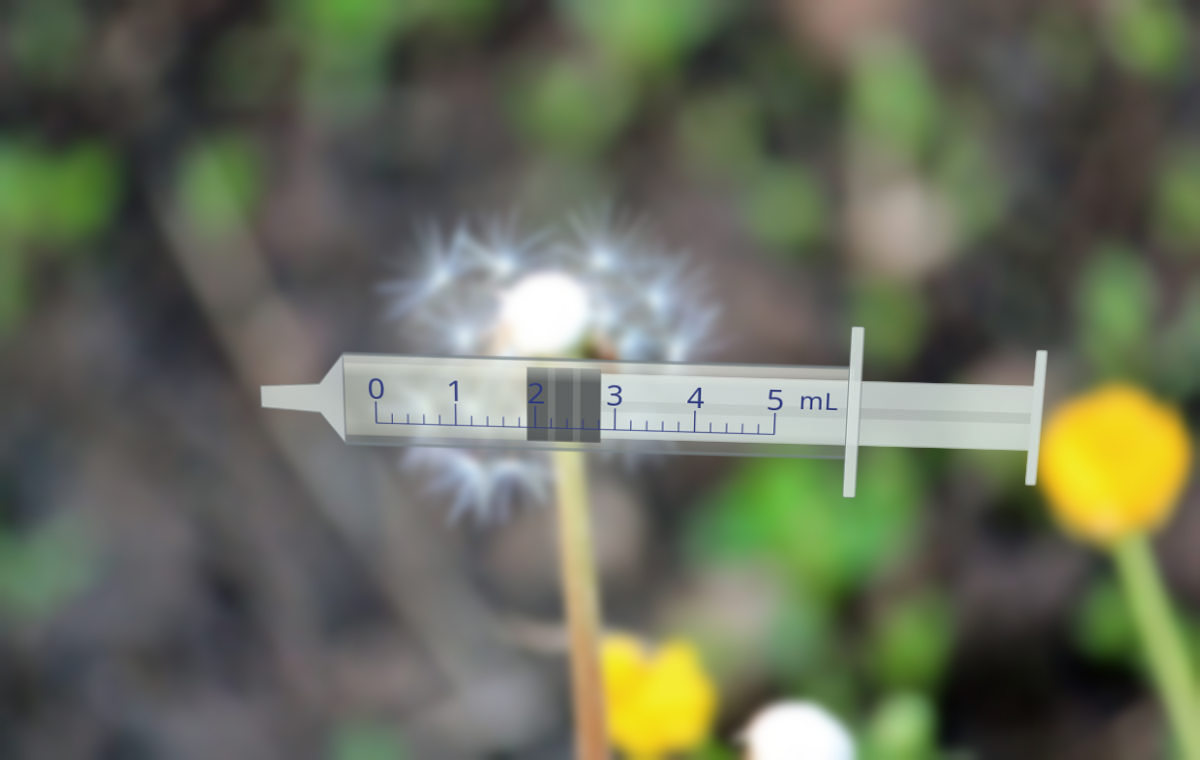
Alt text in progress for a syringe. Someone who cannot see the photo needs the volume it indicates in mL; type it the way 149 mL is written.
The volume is 1.9 mL
